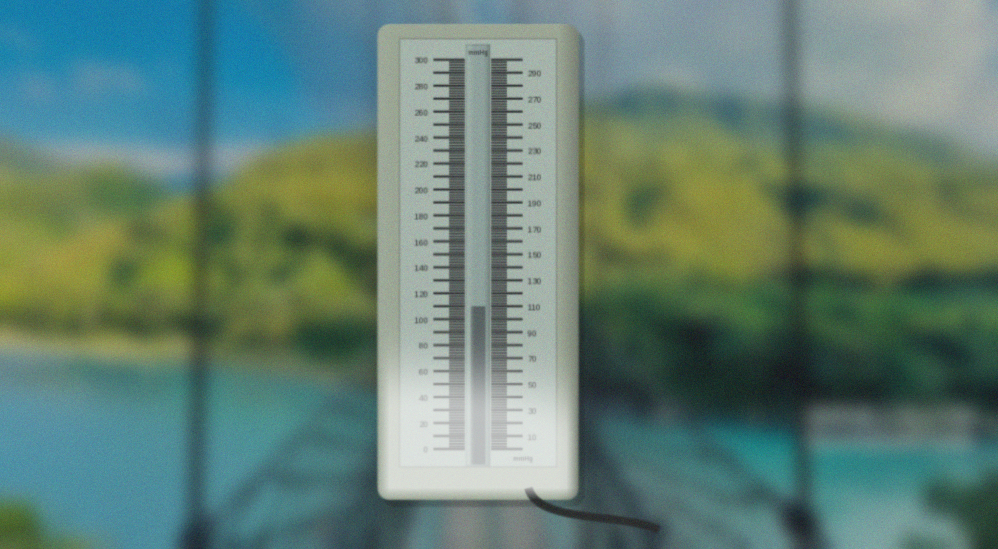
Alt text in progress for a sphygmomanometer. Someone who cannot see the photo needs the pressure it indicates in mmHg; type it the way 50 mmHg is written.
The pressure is 110 mmHg
